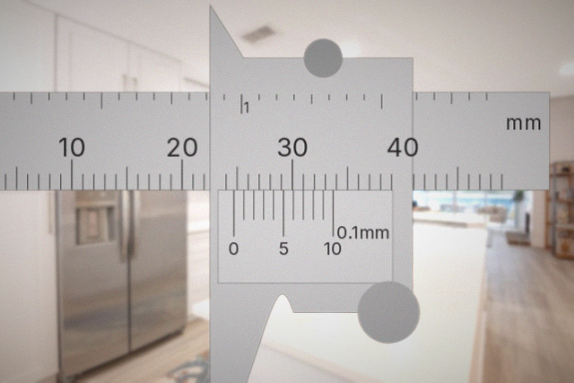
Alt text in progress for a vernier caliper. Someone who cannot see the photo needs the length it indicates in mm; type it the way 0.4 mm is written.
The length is 24.7 mm
